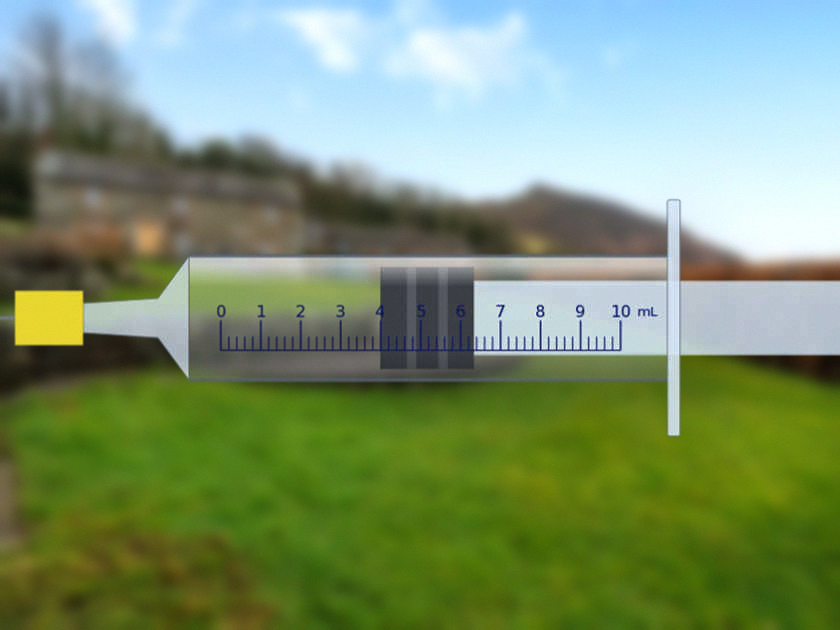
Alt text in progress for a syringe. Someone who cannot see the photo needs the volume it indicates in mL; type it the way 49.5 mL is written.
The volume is 4 mL
